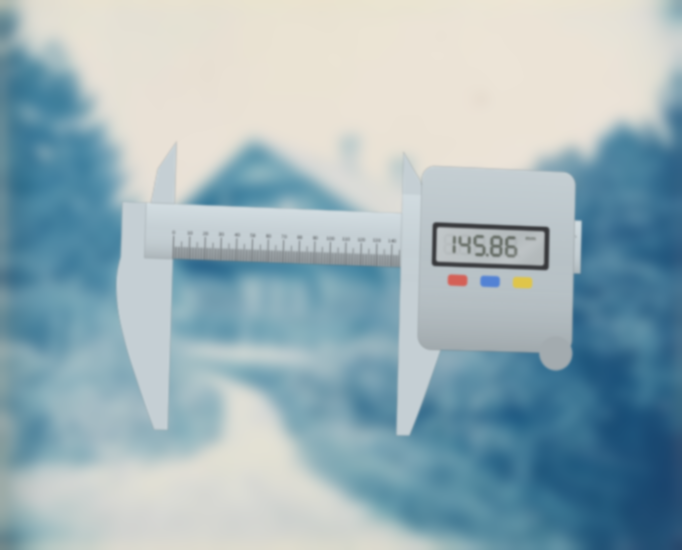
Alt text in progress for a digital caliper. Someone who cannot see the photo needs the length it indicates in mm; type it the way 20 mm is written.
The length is 145.86 mm
